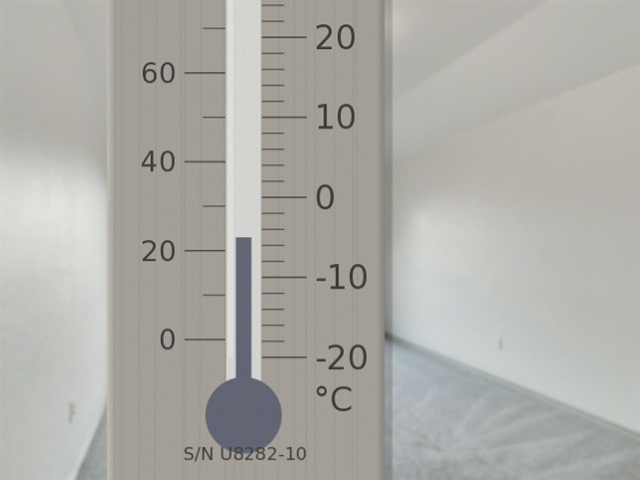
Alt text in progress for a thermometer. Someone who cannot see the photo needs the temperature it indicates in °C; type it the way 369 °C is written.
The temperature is -5 °C
